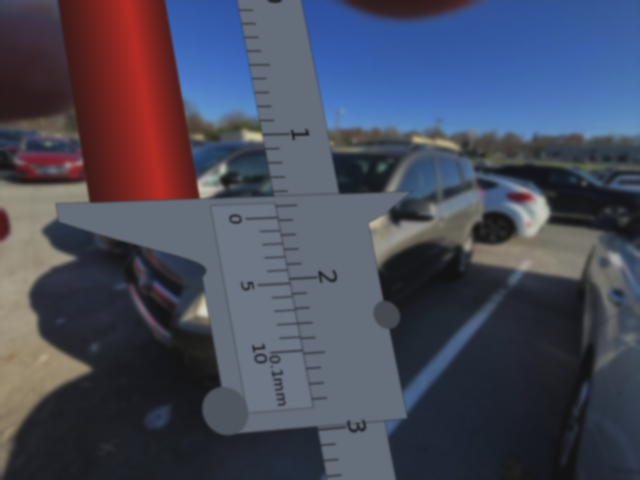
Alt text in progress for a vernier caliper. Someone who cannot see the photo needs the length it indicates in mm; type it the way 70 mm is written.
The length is 15.8 mm
